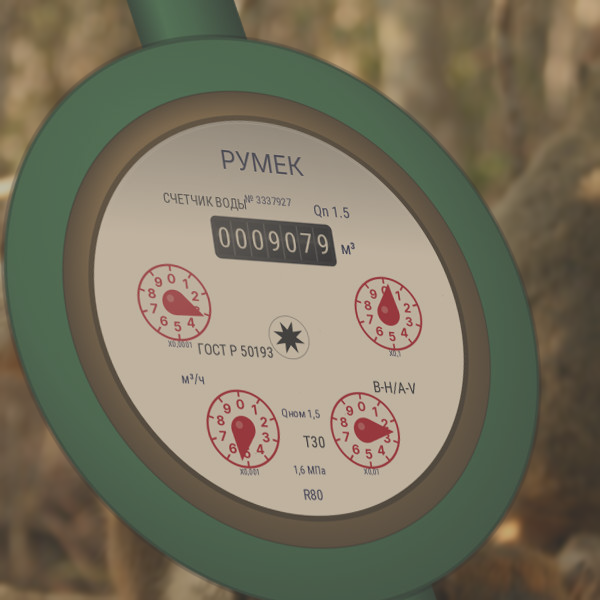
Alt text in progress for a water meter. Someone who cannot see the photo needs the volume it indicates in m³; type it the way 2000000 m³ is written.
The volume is 9079.0253 m³
